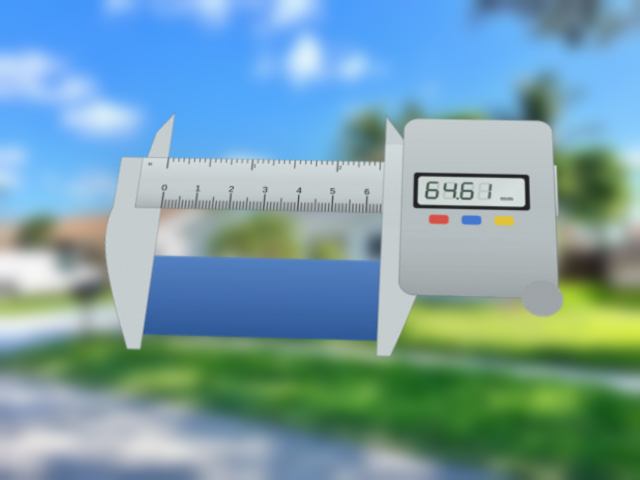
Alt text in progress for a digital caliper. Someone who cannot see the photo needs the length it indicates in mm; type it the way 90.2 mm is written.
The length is 64.61 mm
